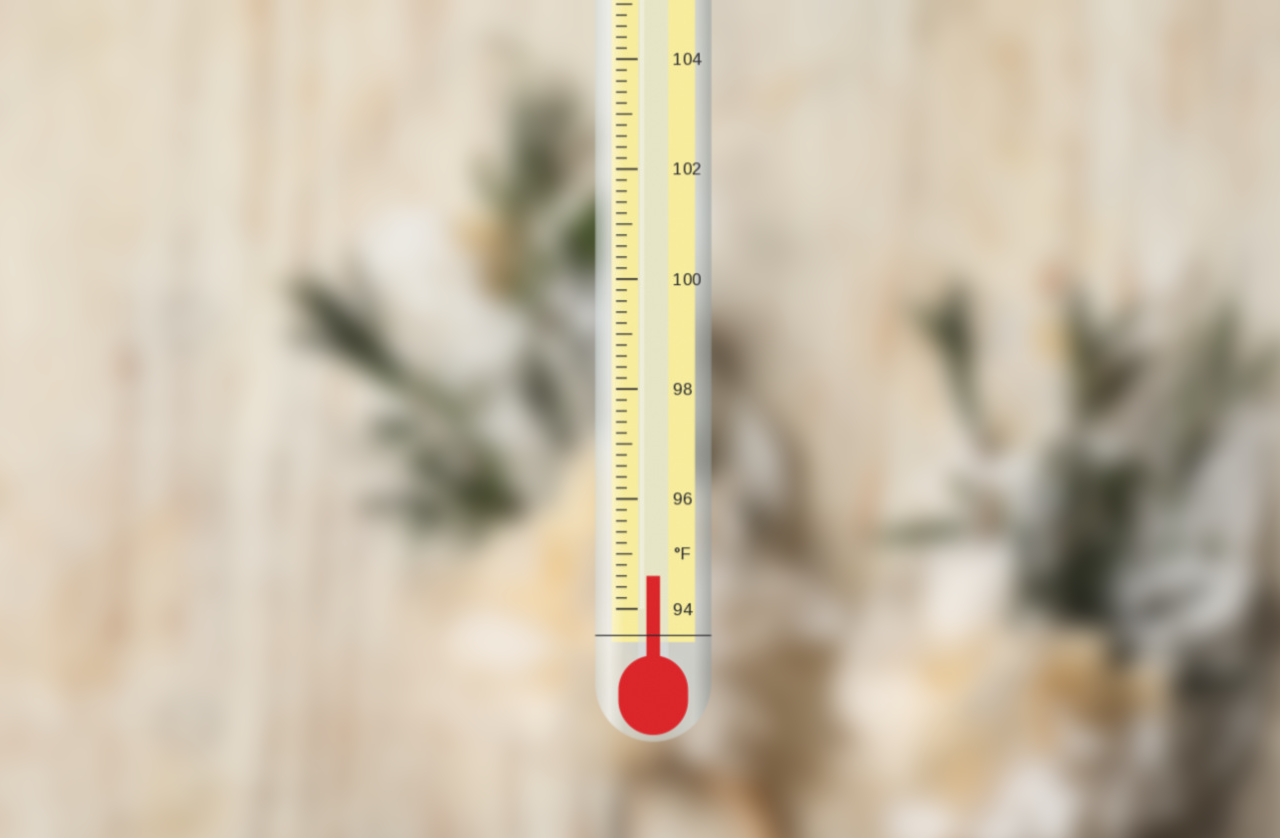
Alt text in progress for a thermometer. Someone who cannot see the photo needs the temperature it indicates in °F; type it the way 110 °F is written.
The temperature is 94.6 °F
